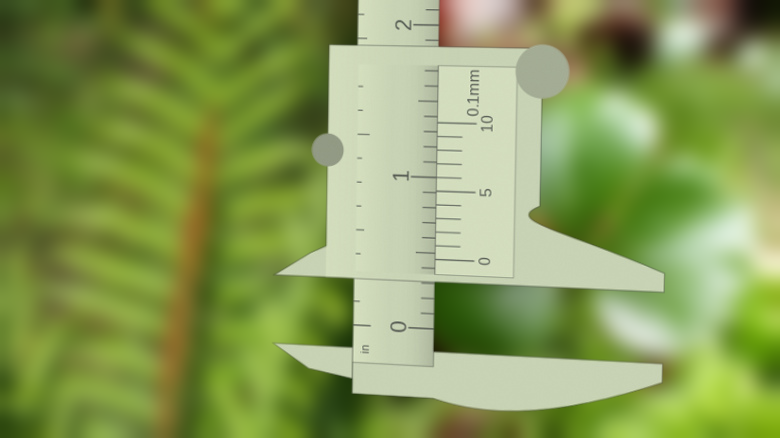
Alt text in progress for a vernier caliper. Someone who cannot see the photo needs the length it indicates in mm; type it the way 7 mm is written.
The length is 4.6 mm
